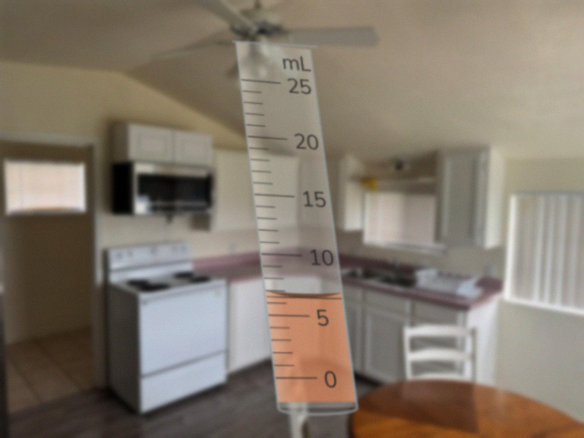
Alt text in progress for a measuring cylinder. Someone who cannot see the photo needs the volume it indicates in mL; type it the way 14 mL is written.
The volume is 6.5 mL
